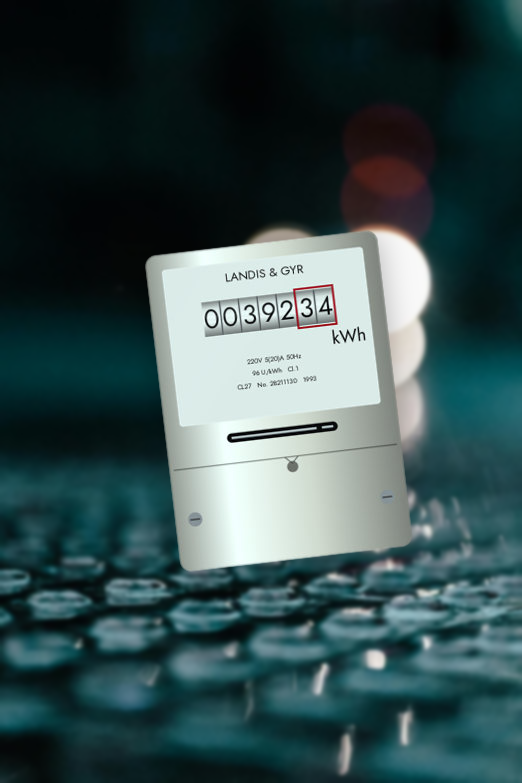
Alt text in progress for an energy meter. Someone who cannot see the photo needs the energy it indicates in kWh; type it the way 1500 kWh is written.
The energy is 392.34 kWh
